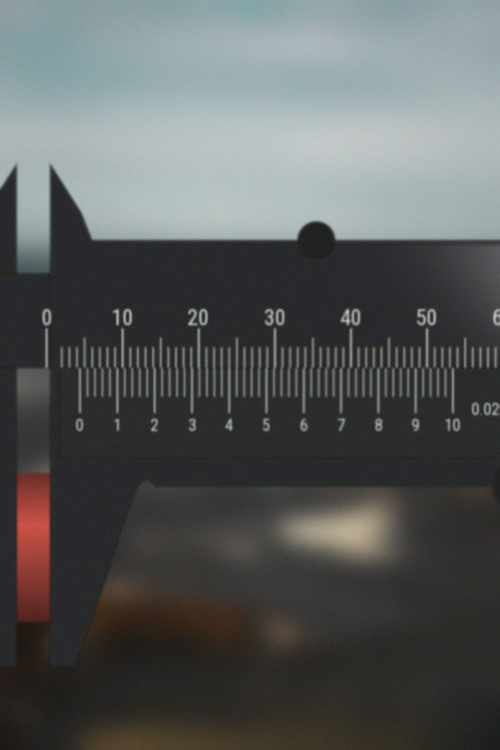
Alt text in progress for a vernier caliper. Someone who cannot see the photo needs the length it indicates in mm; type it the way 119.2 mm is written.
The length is 4.4 mm
